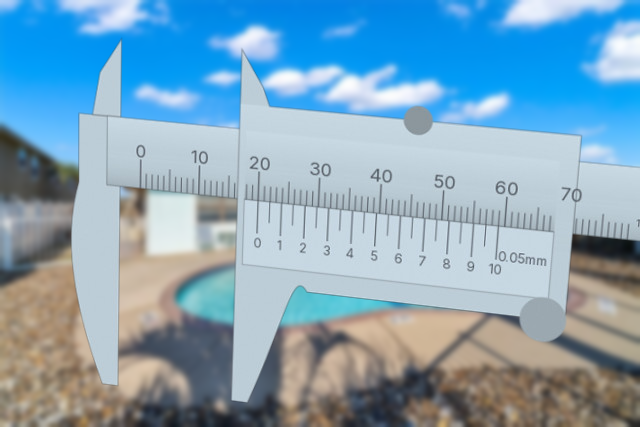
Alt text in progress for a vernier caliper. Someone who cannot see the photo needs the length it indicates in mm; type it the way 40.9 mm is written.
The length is 20.0 mm
